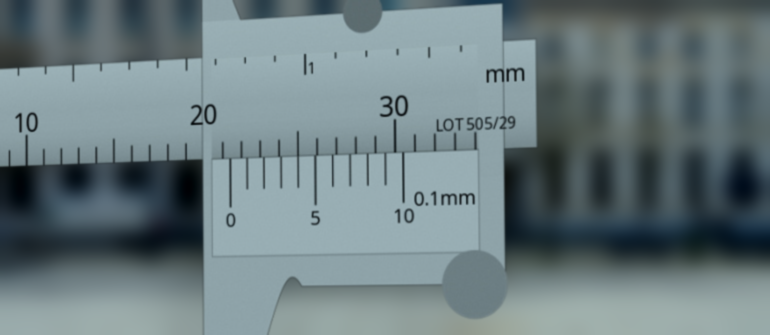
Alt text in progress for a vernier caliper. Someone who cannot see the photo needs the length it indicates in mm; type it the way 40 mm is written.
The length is 21.4 mm
